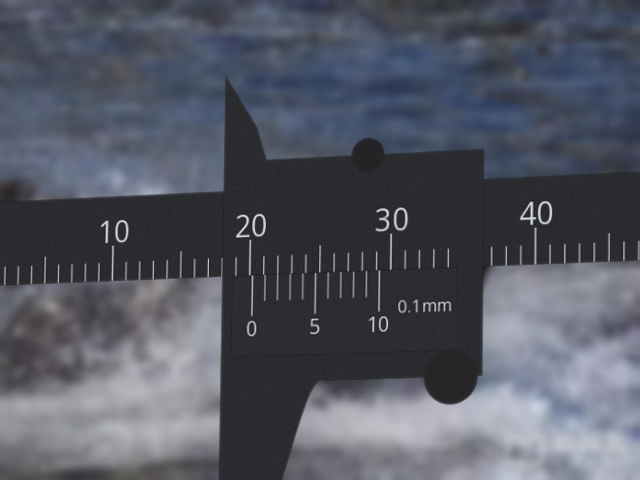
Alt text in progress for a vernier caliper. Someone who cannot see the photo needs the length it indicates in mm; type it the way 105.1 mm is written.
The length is 20.2 mm
